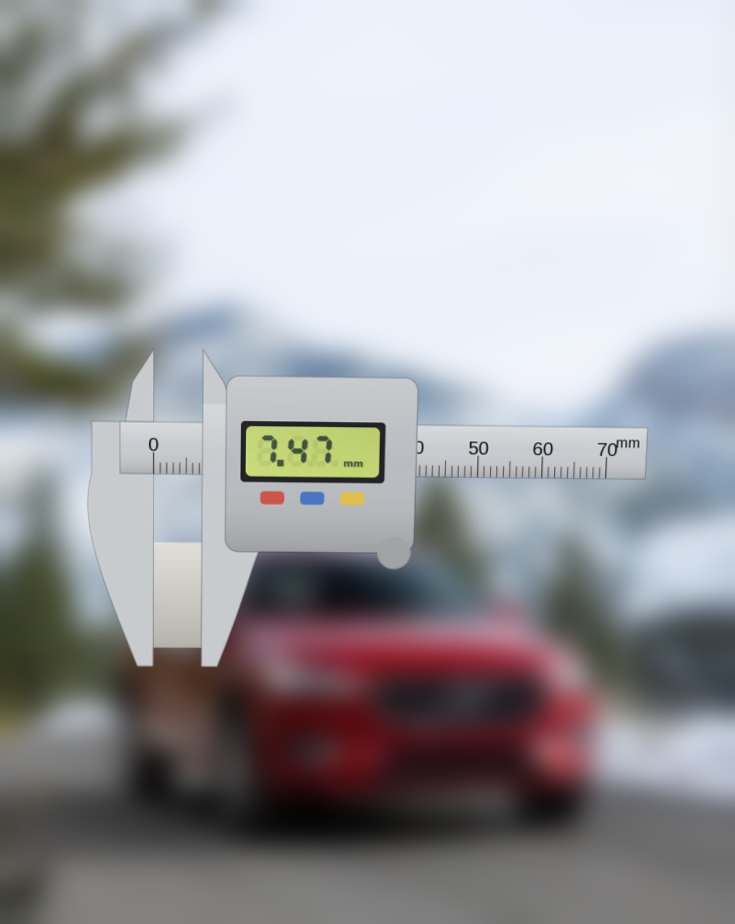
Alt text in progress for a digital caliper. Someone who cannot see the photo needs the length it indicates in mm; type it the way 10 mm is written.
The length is 7.47 mm
